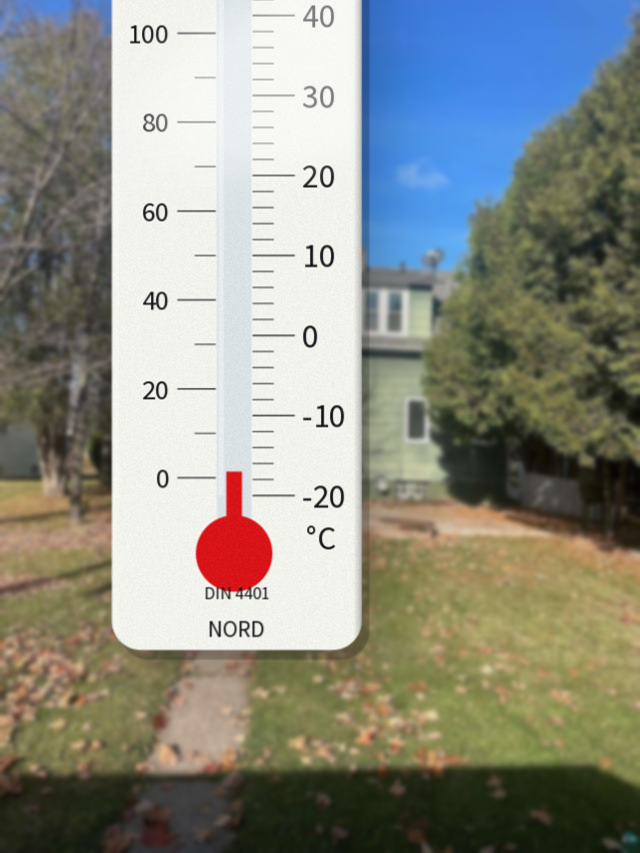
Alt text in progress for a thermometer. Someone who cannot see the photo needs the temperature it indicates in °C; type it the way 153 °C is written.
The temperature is -17 °C
